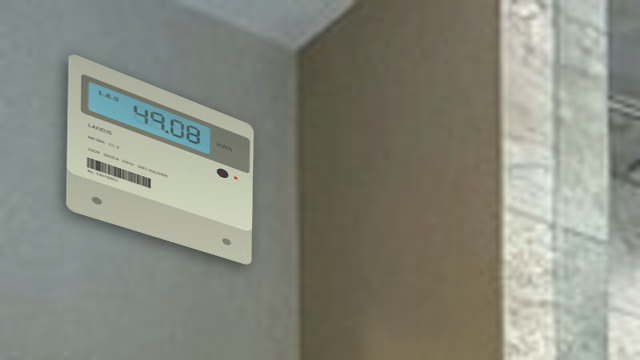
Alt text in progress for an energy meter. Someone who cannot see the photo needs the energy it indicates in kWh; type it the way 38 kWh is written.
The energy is 49.08 kWh
